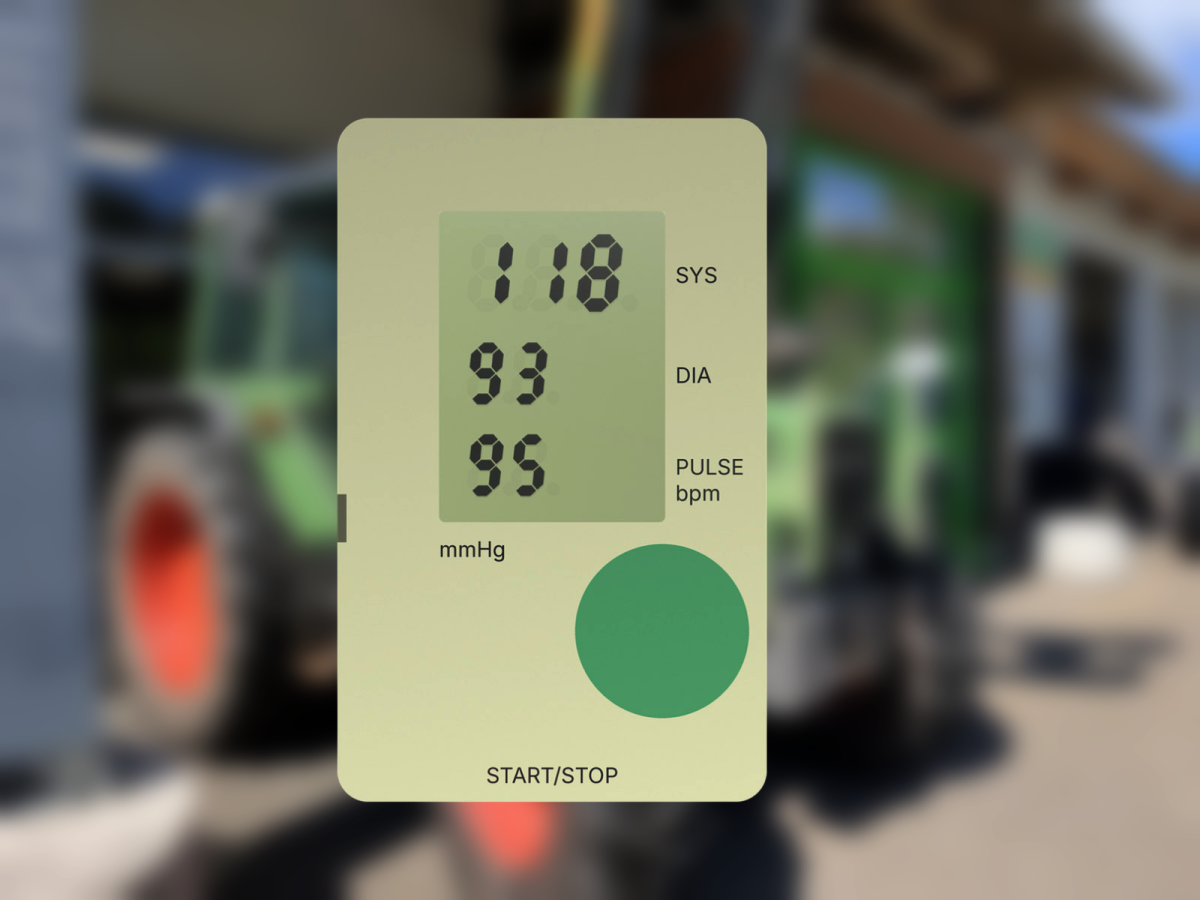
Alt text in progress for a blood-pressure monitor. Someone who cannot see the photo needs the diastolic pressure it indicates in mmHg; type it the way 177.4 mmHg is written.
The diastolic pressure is 93 mmHg
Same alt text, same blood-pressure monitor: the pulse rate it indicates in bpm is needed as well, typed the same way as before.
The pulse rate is 95 bpm
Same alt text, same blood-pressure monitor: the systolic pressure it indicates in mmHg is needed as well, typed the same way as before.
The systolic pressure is 118 mmHg
